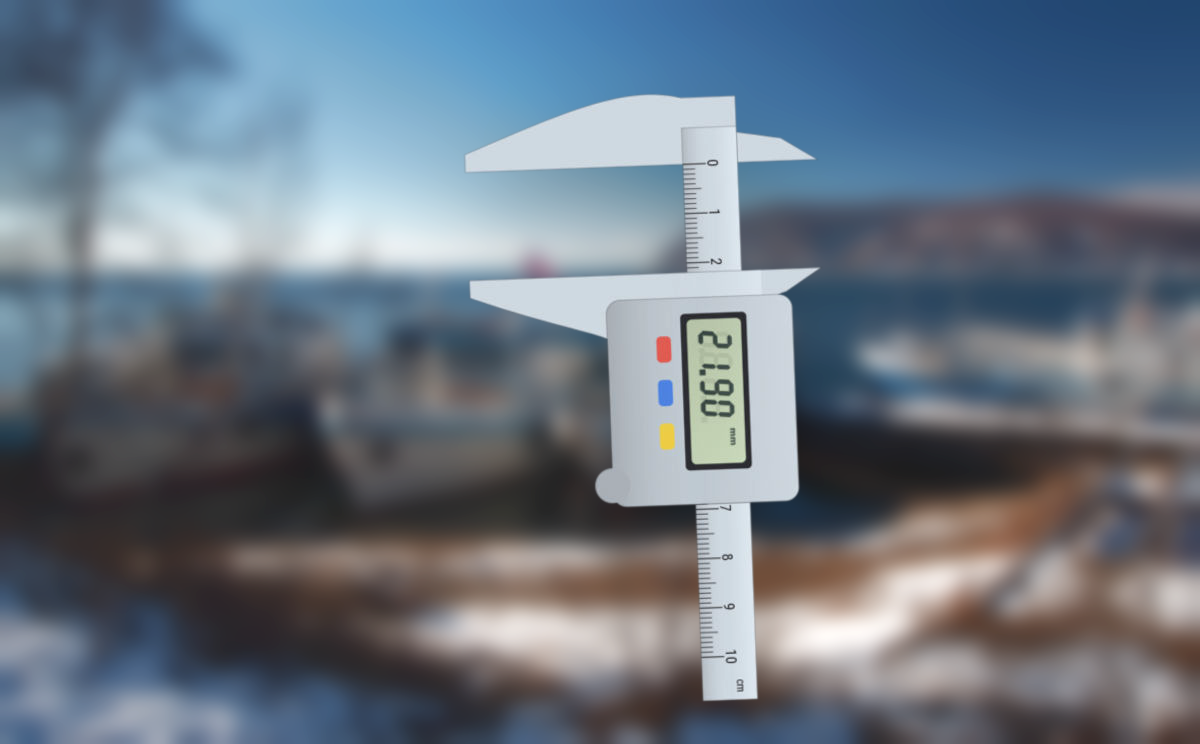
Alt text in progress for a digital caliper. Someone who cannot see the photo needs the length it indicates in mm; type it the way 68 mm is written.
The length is 21.90 mm
